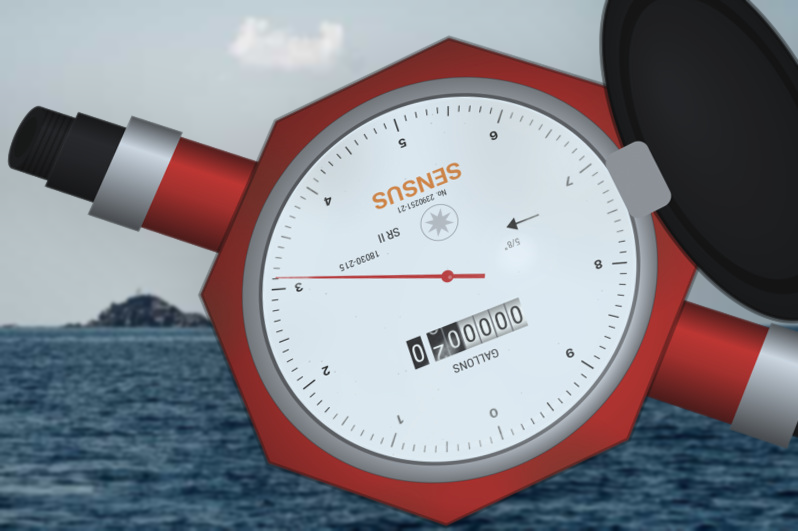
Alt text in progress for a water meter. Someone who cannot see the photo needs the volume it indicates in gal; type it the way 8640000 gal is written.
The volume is 23.1 gal
